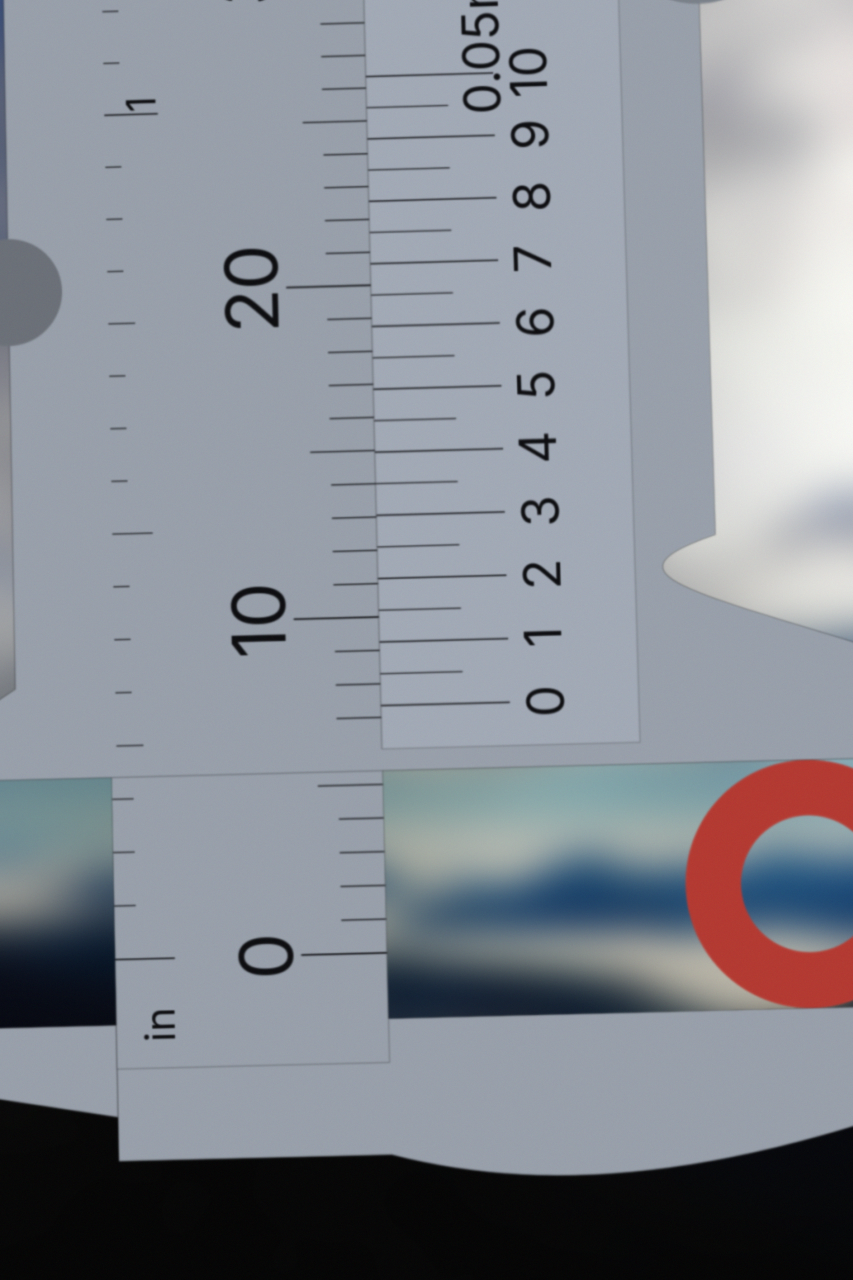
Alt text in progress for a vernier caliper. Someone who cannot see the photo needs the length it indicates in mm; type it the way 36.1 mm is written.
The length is 7.35 mm
